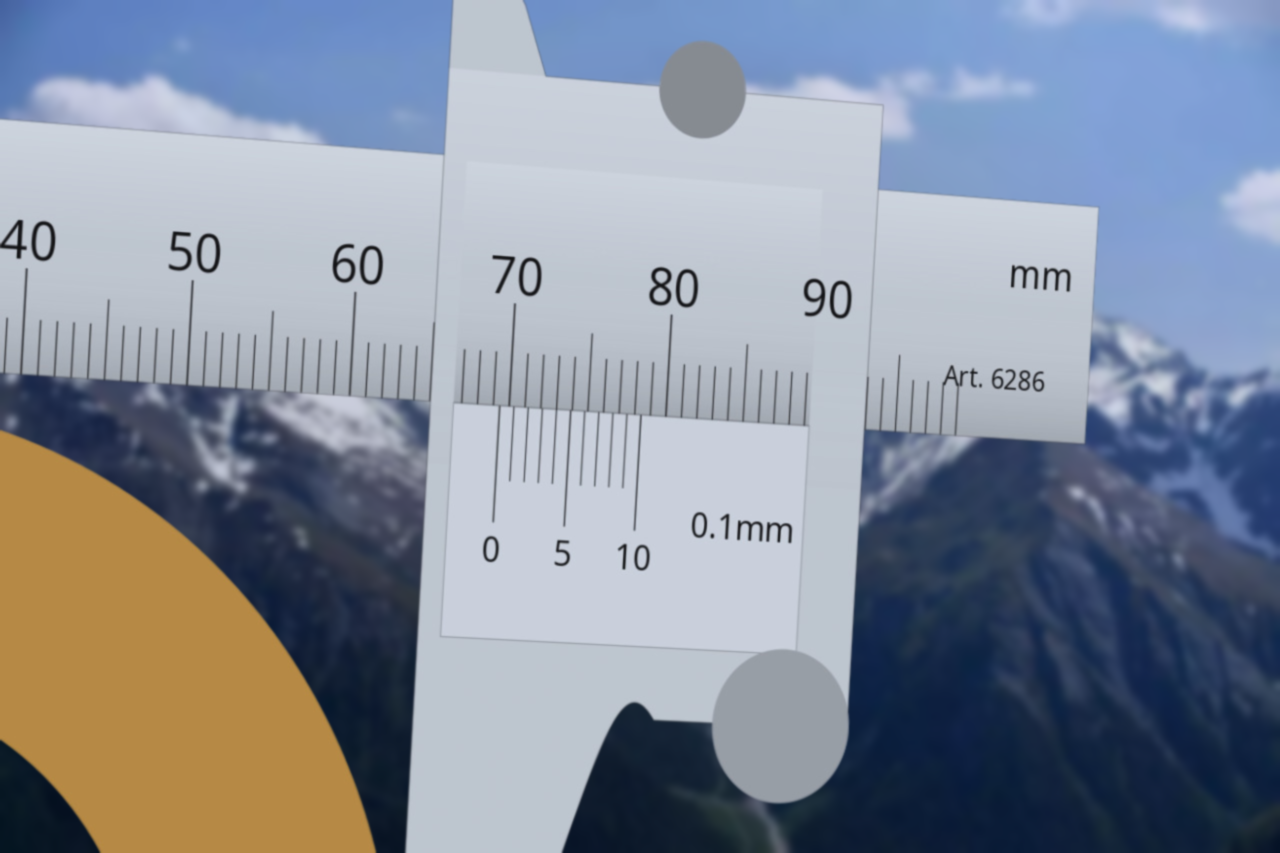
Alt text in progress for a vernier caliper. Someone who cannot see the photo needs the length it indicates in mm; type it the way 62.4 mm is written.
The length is 69.4 mm
